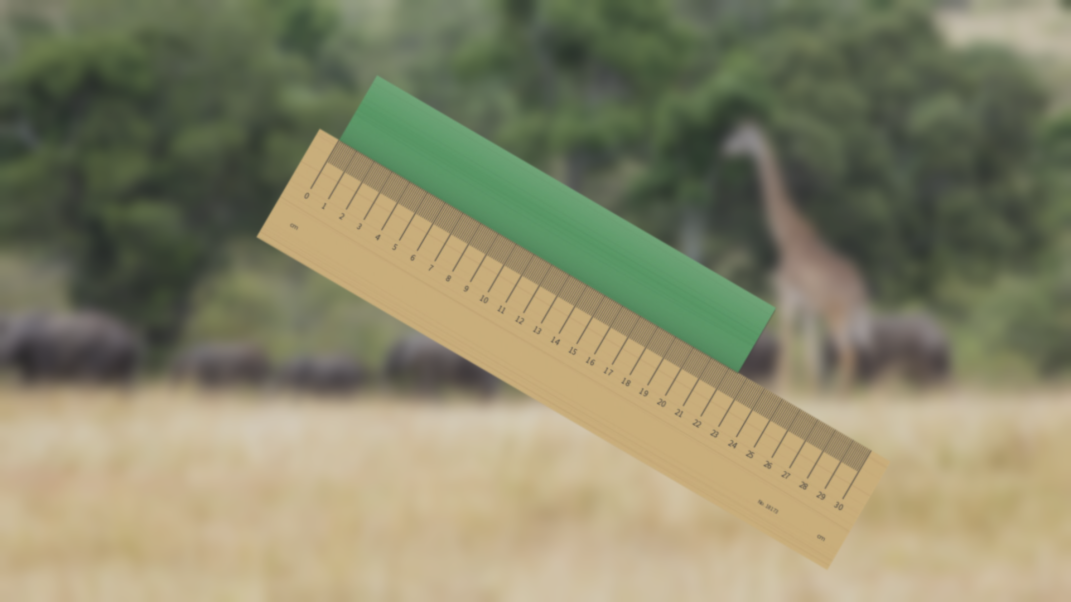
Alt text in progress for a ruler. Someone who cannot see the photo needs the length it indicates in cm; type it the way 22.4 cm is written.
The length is 22.5 cm
